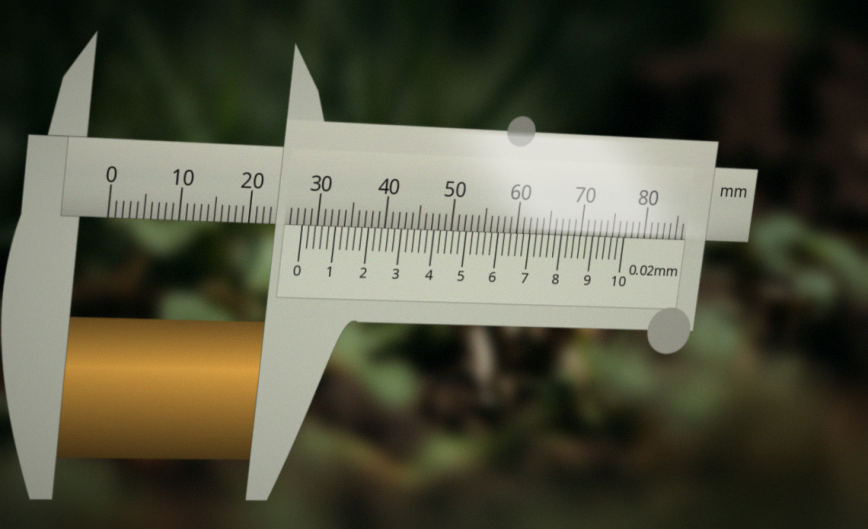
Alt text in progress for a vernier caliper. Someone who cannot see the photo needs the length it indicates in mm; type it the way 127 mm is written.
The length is 27.8 mm
